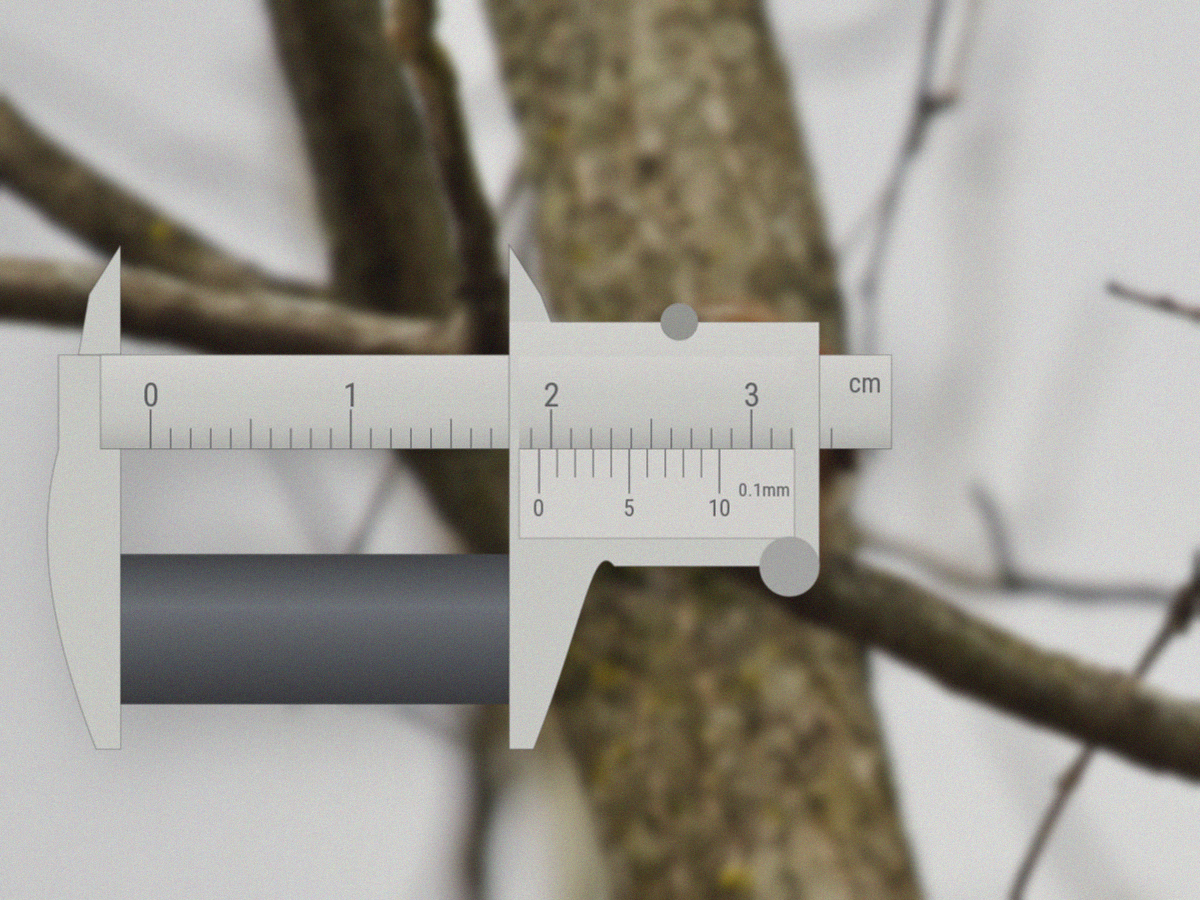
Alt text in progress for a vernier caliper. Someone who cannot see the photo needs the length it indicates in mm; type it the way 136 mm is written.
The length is 19.4 mm
